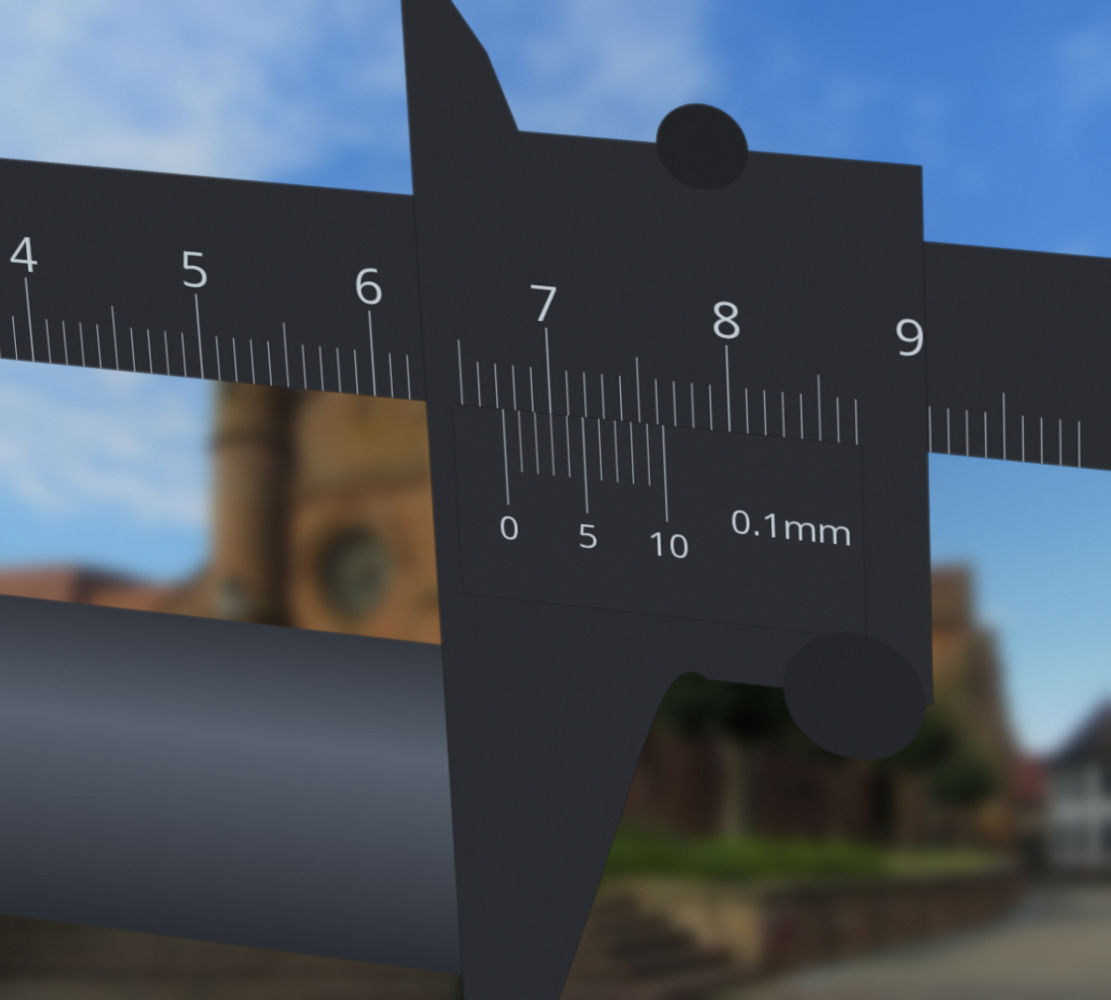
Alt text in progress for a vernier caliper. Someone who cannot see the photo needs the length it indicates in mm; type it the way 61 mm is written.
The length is 67.3 mm
